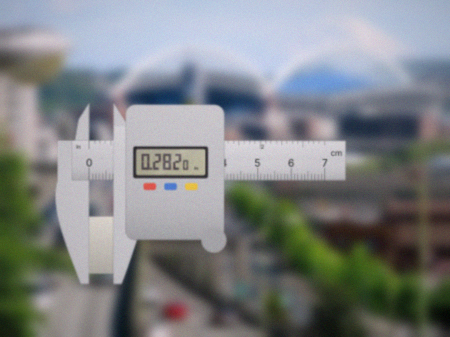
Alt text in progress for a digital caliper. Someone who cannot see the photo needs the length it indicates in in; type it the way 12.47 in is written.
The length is 0.2820 in
